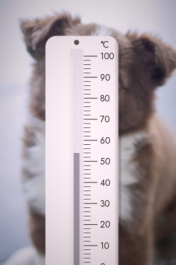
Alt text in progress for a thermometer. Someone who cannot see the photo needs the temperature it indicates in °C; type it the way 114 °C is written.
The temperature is 54 °C
